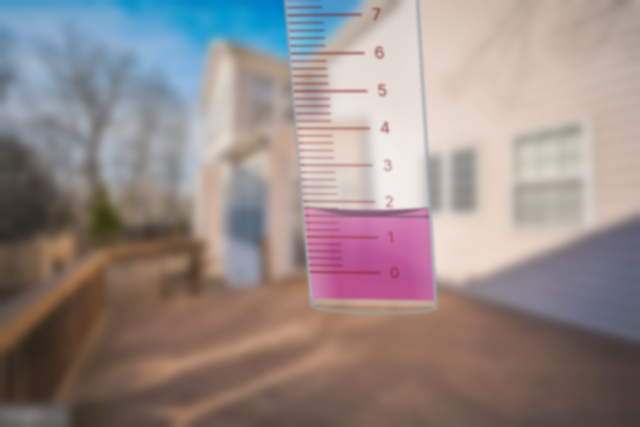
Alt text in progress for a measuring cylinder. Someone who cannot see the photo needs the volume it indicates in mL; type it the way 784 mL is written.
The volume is 1.6 mL
